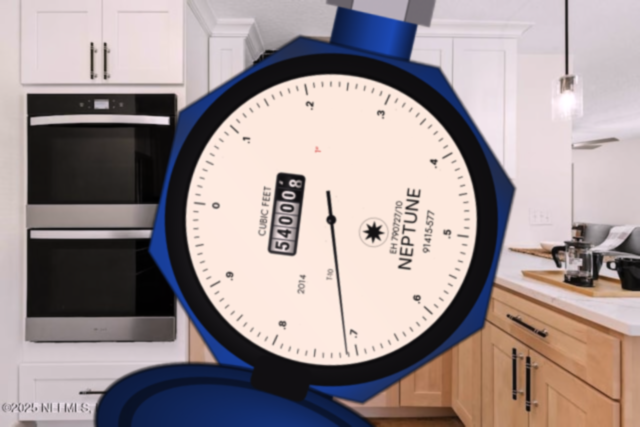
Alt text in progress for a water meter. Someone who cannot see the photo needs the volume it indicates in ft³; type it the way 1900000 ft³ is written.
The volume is 540007.71 ft³
